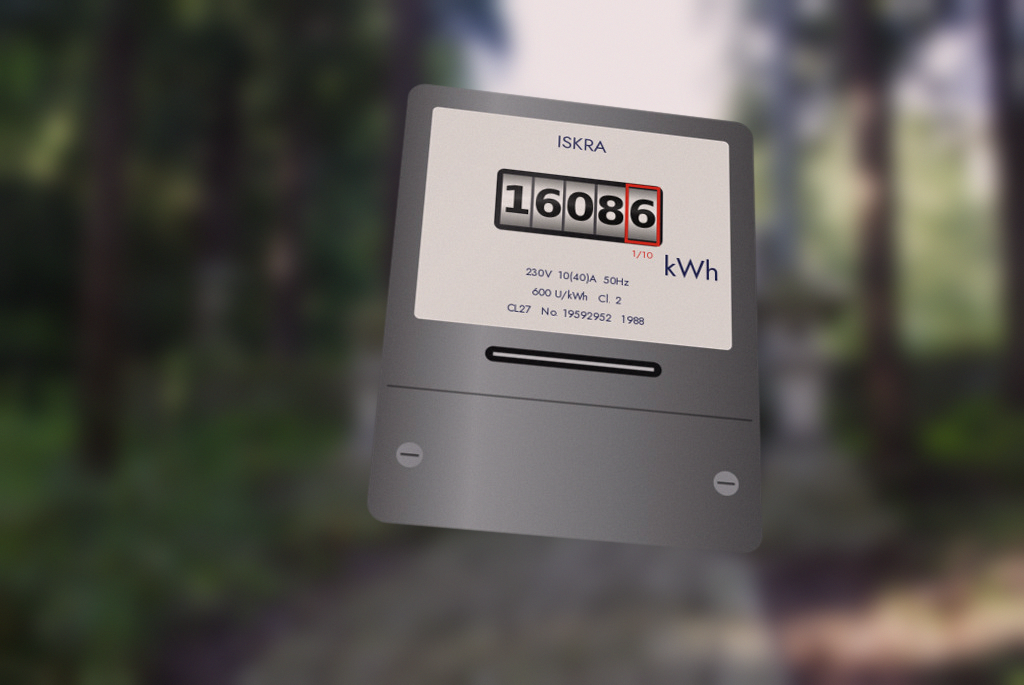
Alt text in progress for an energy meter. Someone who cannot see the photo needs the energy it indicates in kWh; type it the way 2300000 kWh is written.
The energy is 1608.6 kWh
